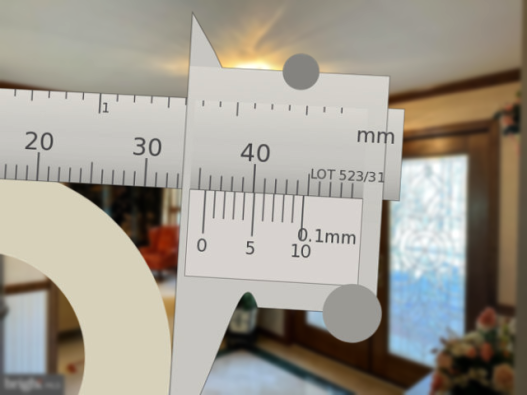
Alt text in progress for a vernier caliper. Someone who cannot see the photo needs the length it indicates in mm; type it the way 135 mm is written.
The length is 35.6 mm
